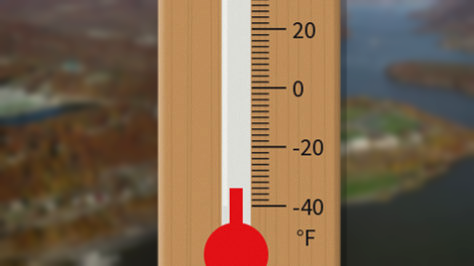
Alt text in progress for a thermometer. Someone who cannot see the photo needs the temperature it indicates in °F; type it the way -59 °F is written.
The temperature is -34 °F
